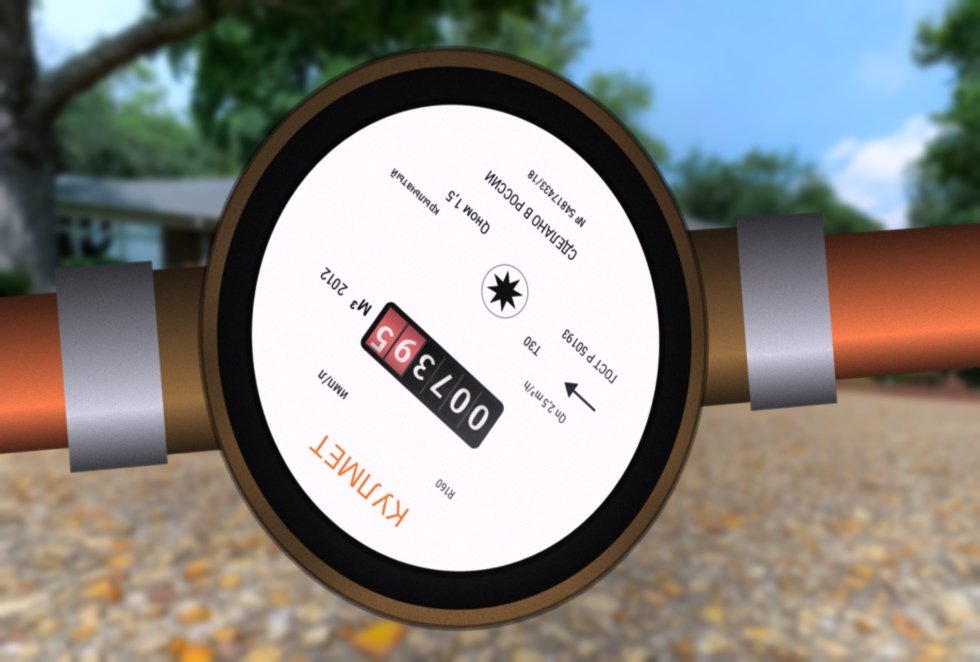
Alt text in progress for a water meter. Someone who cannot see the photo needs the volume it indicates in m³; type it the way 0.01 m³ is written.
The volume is 73.95 m³
